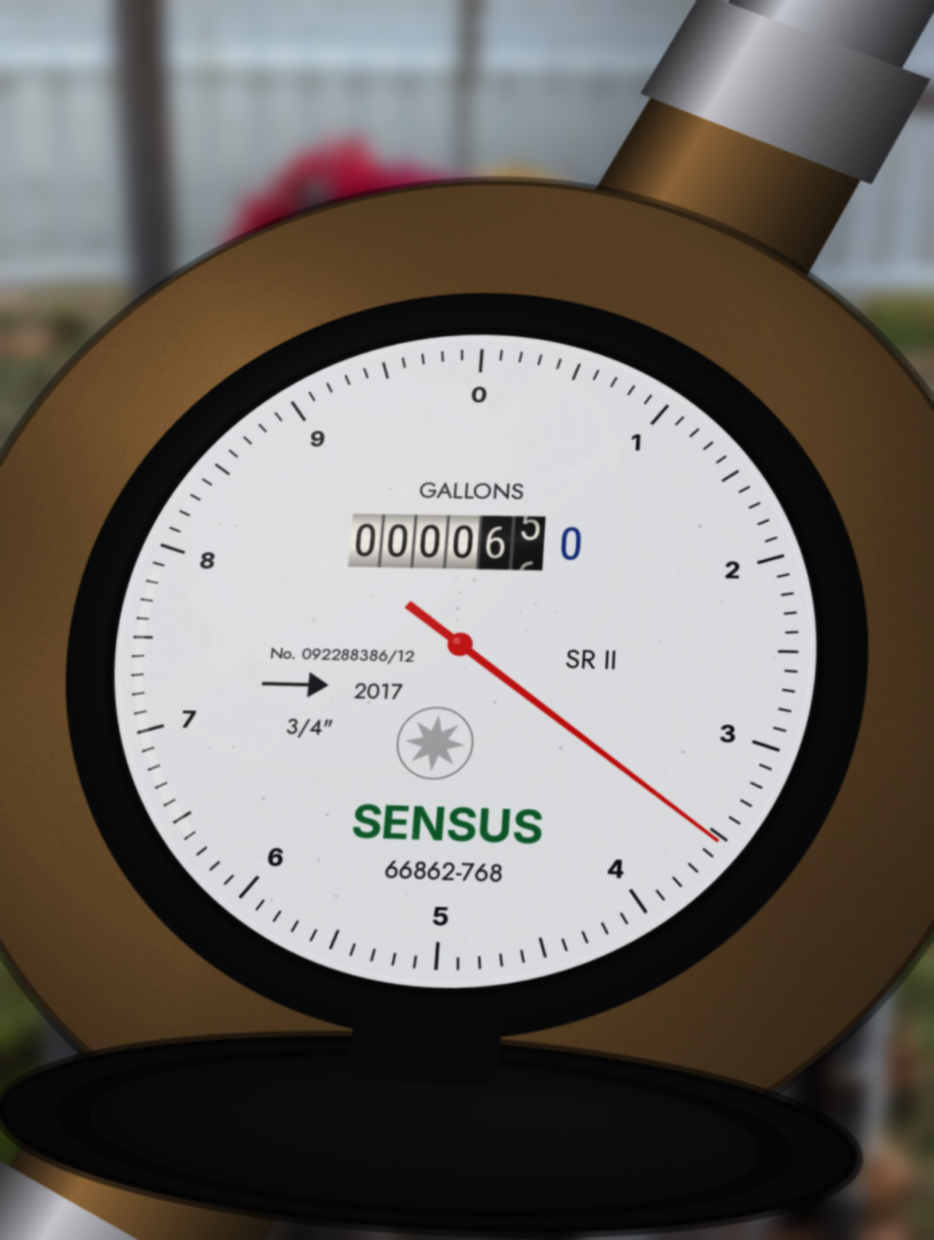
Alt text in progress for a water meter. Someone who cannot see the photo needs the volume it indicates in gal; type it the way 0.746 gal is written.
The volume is 653.5 gal
